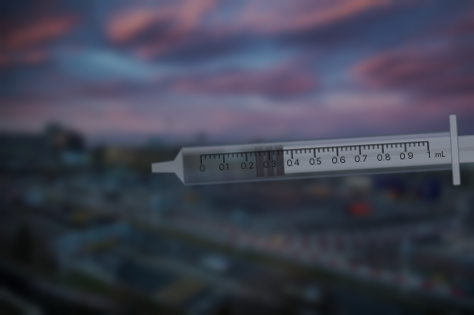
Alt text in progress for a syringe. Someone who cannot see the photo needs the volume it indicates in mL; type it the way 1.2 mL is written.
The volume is 0.24 mL
